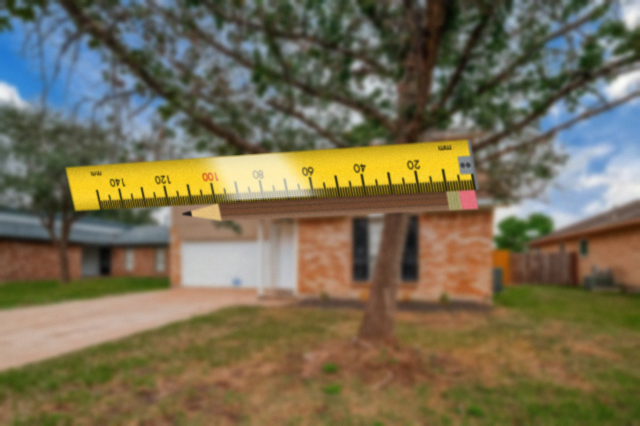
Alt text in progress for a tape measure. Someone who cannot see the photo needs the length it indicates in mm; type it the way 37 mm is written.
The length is 115 mm
